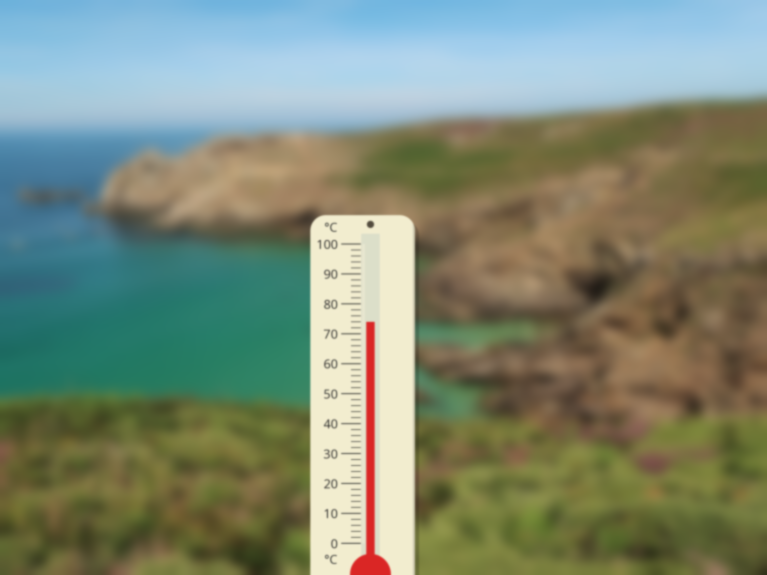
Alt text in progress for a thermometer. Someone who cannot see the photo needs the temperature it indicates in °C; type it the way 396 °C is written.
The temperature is 74 °C
